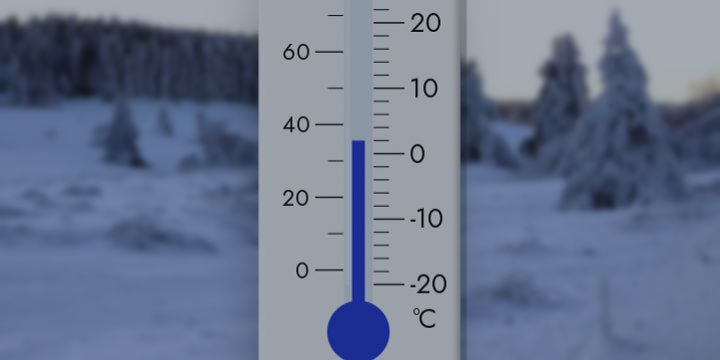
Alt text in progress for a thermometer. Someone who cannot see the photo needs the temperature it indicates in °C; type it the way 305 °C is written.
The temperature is 2 °C
